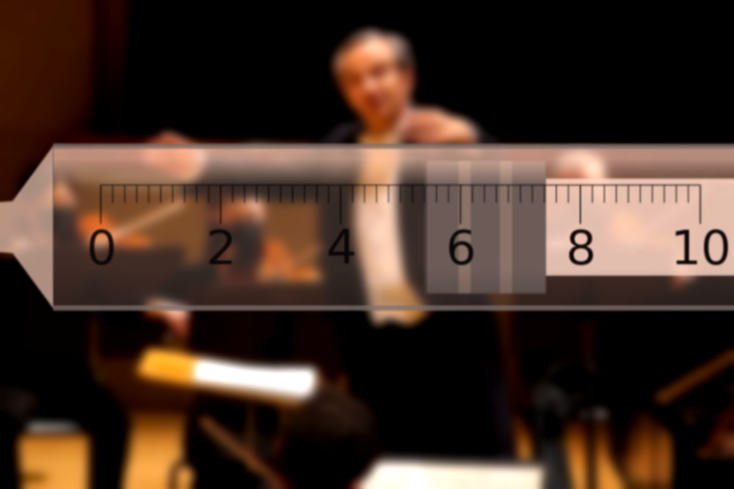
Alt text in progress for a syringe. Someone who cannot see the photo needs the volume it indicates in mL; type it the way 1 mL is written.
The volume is 5.4 mL
